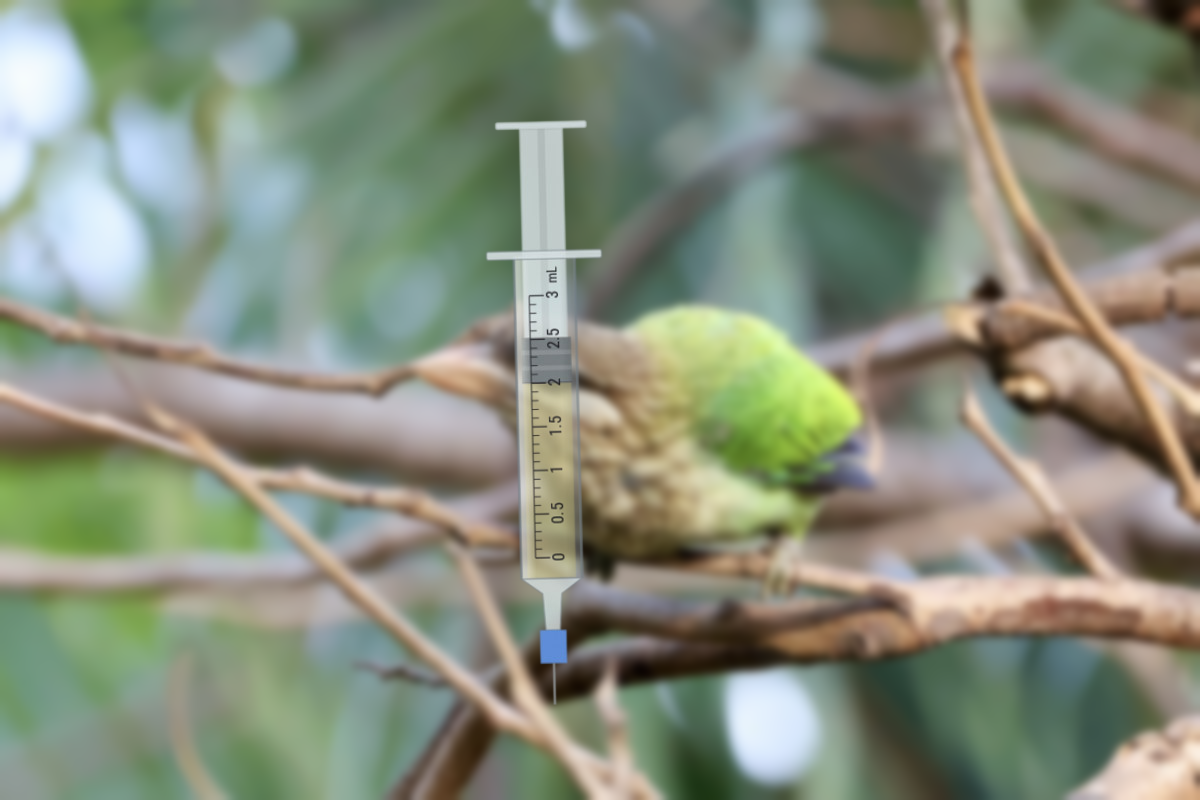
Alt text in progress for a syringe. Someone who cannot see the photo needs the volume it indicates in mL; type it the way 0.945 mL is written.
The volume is 2 mL
